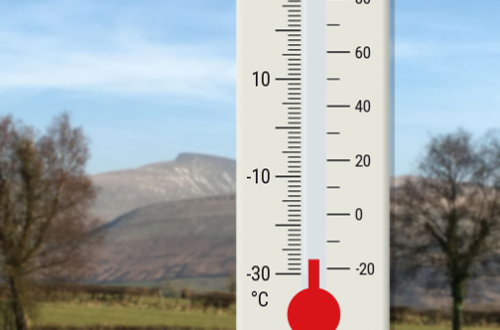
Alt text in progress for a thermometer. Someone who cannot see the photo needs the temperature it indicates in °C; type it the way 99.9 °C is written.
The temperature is -27 °C
